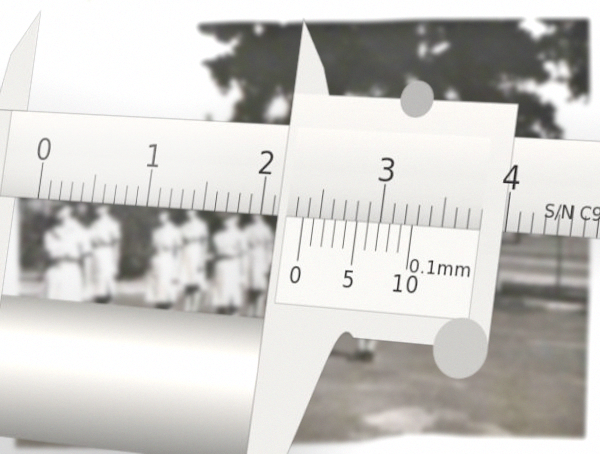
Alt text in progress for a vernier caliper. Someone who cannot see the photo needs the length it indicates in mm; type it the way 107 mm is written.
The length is 23.6 mm
